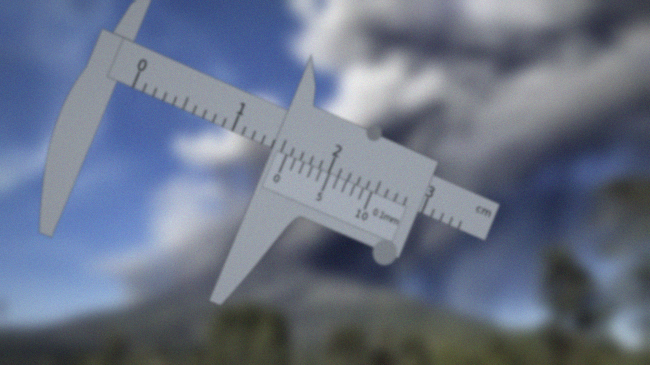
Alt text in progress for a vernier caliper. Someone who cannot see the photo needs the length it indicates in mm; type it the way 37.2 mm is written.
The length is 15.6 mm
